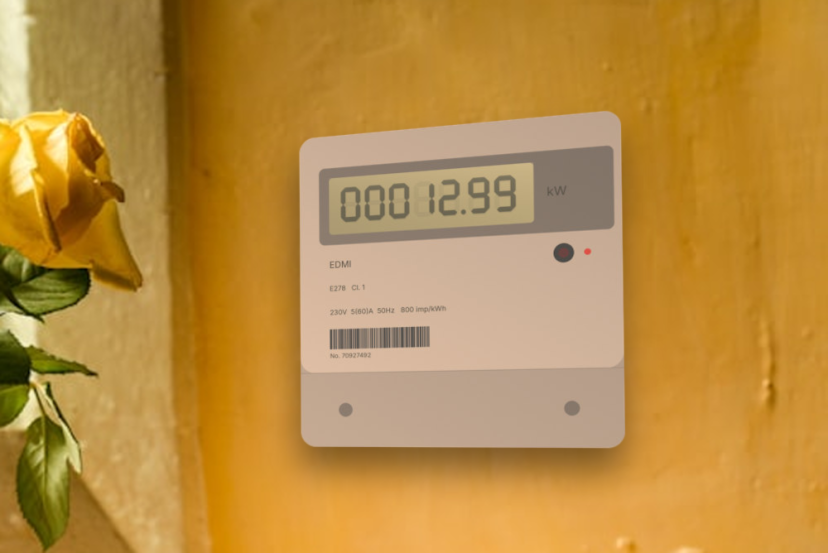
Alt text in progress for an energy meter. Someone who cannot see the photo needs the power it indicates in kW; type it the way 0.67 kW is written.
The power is 12.99 kW
